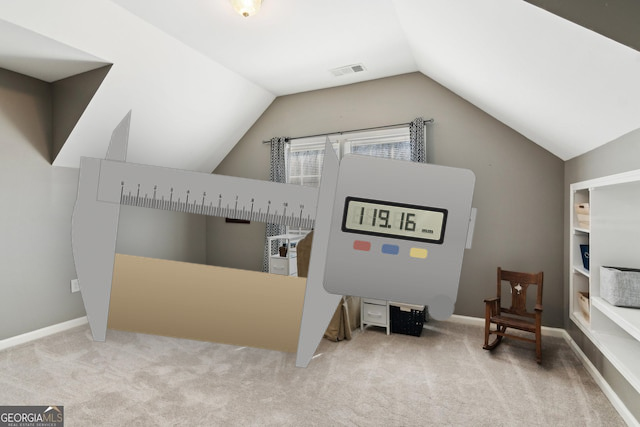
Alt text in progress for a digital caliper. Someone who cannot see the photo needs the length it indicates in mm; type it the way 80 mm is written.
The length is 119.16 mm
